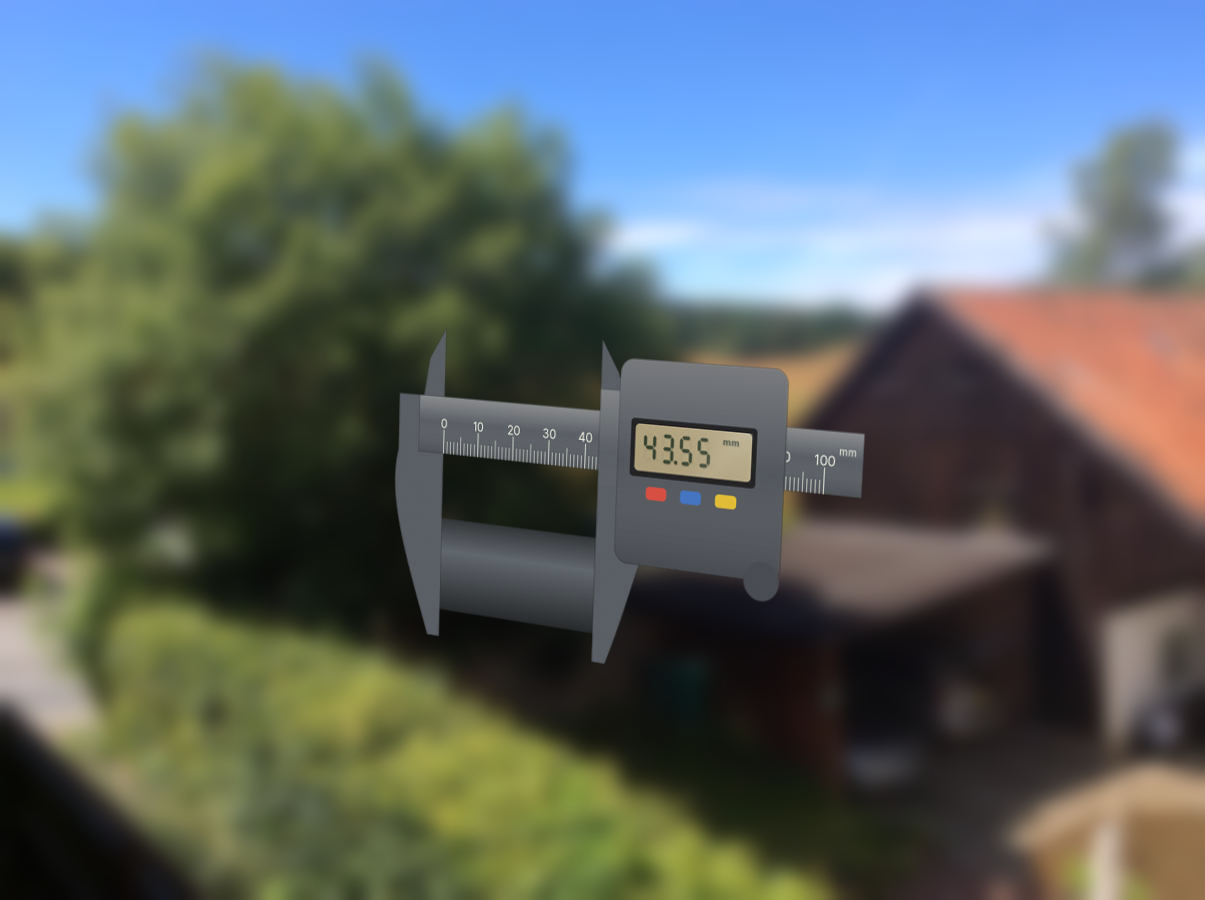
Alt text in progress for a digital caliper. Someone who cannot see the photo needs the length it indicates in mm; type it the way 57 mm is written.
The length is 43.55 mm
